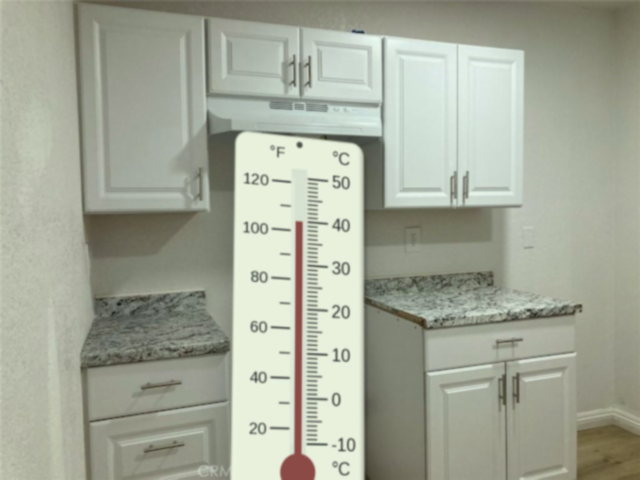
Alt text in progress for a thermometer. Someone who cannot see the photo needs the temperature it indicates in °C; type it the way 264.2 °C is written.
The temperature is 40 °C
